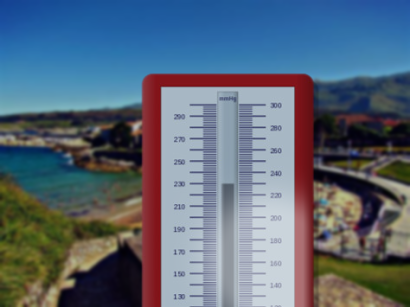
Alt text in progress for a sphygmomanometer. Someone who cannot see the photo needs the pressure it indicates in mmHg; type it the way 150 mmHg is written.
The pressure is 230 mmHg
